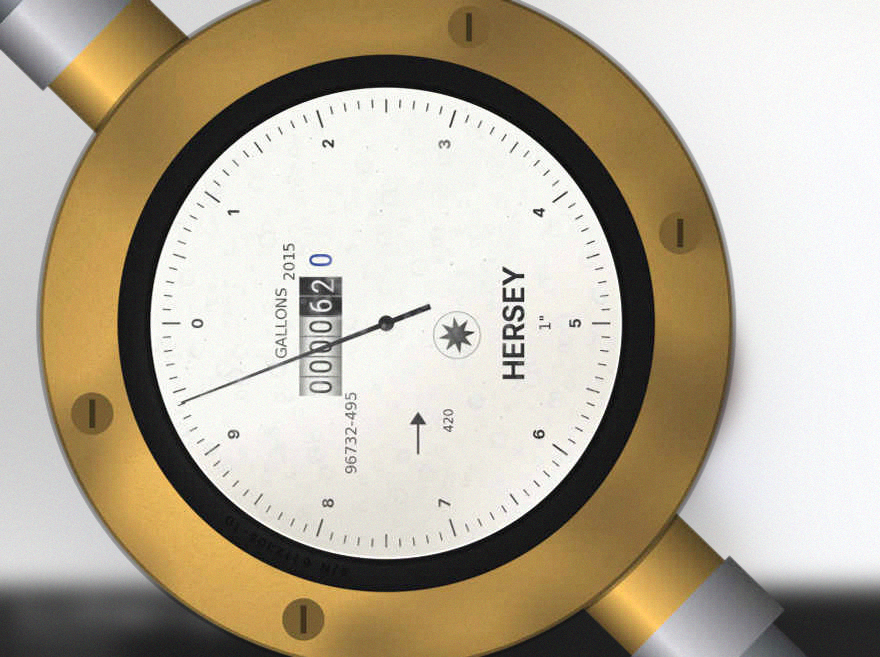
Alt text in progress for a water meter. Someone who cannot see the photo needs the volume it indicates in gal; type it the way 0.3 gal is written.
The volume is 619.4 gal
